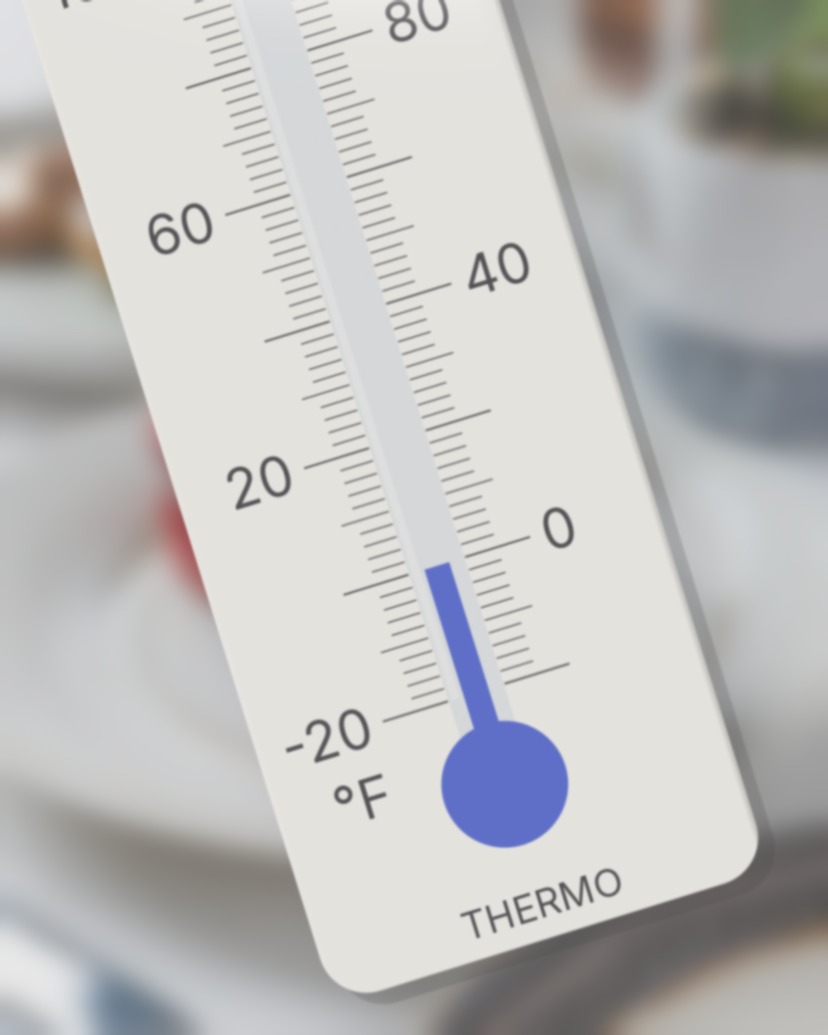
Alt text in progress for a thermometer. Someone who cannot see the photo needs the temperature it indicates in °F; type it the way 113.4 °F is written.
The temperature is 0 °F
